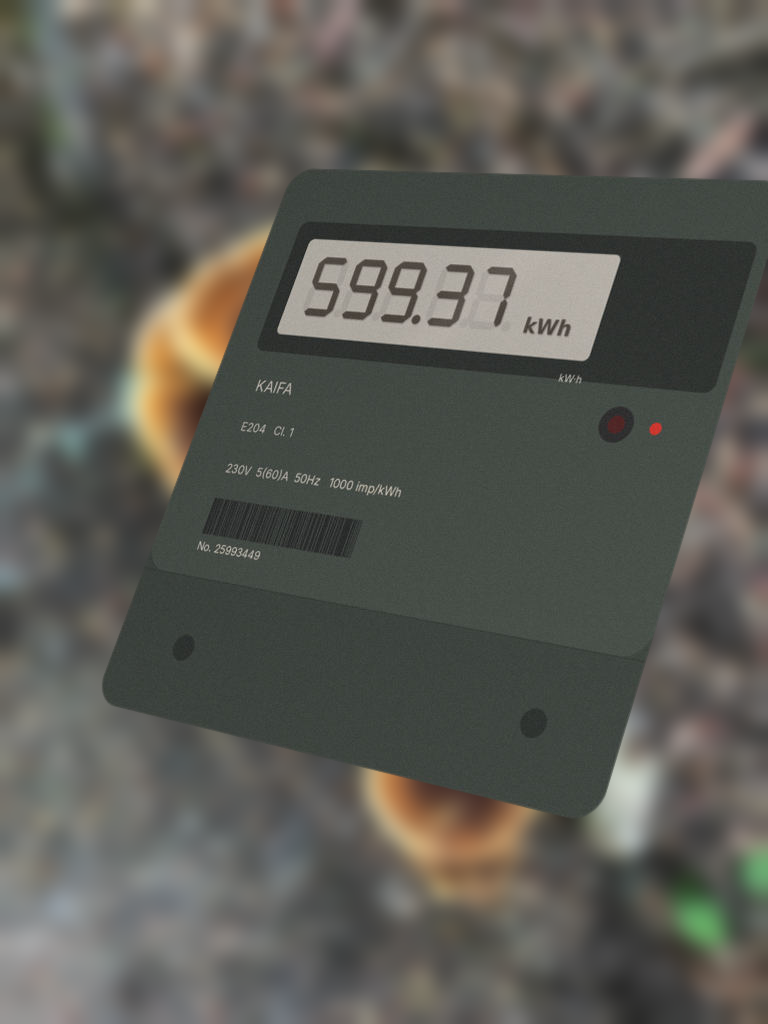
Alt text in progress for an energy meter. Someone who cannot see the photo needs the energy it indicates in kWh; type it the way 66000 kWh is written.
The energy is 599.37 kWh
